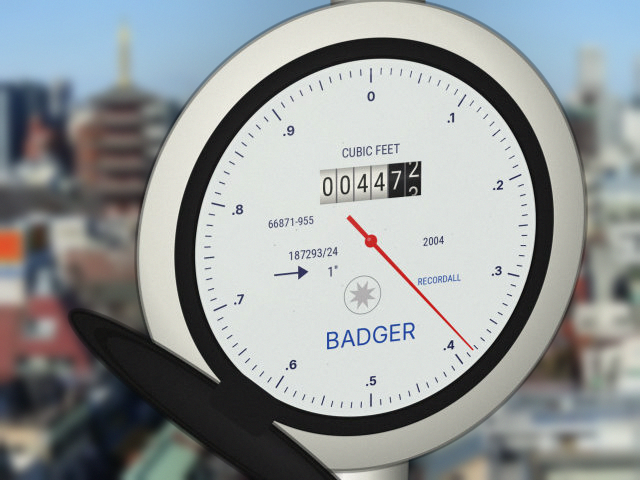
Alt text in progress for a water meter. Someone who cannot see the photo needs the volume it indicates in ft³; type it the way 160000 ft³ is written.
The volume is 4472.38 ft³
